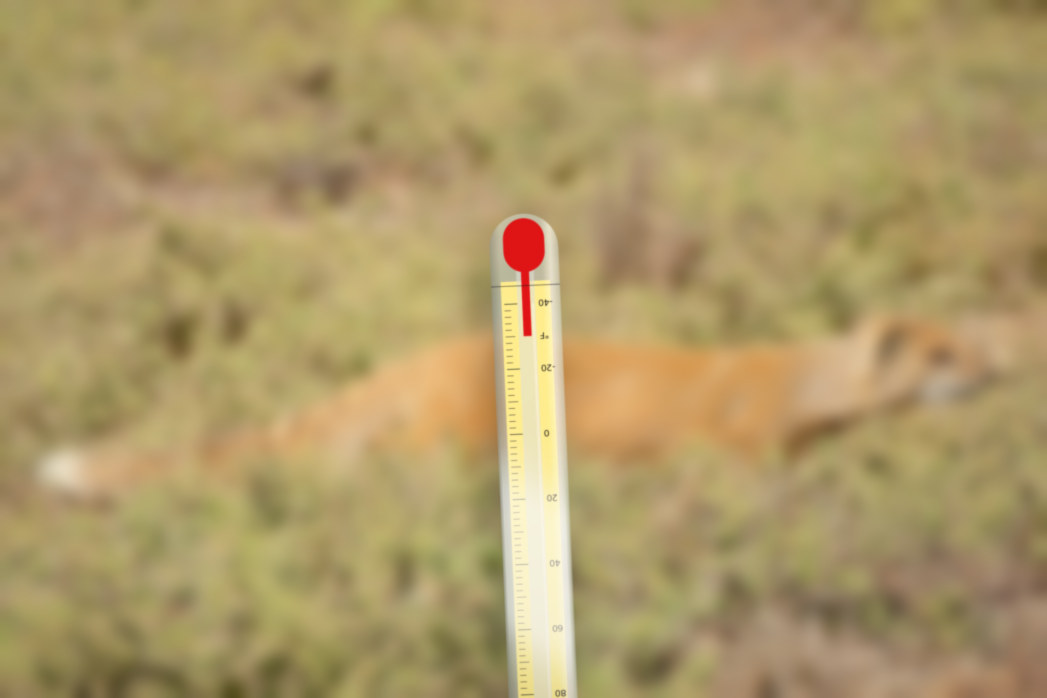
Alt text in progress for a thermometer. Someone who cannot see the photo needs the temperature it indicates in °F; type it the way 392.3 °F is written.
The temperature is -30 °F
